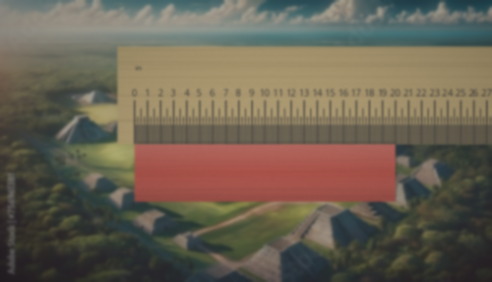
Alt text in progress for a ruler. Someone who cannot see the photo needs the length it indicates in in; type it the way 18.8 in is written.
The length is 20 in
